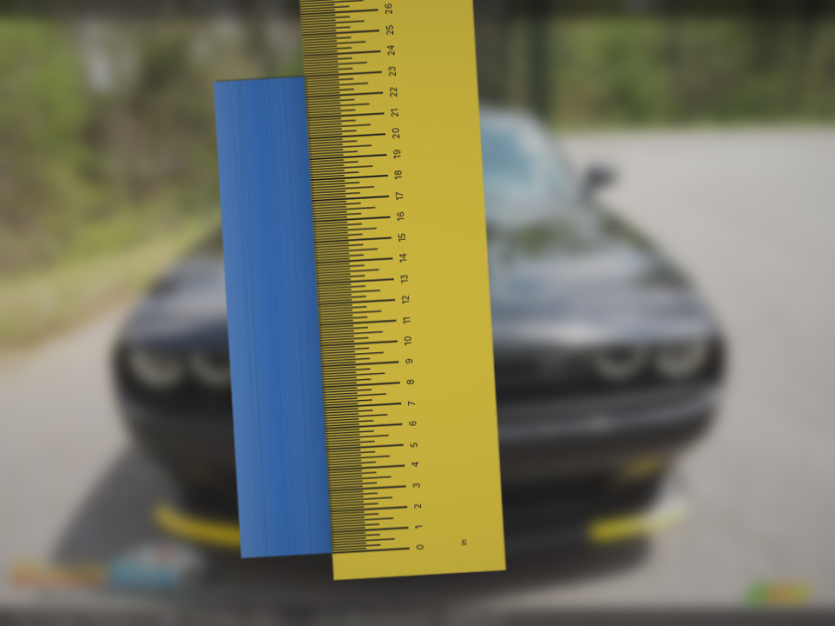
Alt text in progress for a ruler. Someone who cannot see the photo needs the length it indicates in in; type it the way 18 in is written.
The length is 23 in
